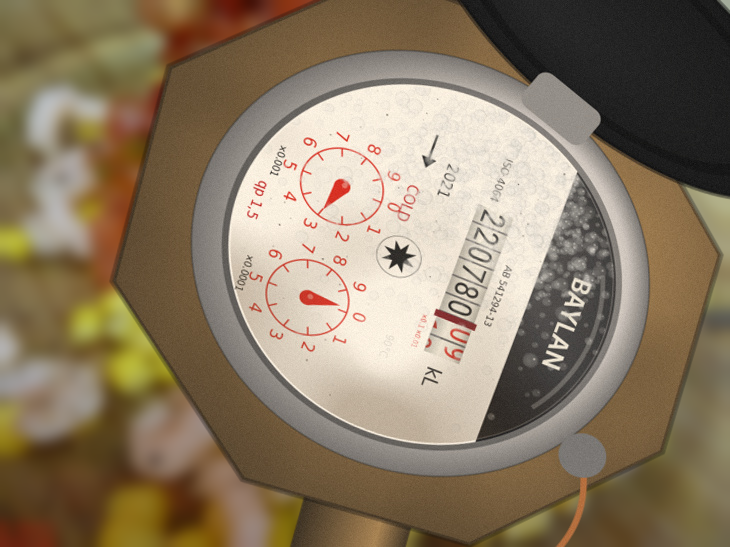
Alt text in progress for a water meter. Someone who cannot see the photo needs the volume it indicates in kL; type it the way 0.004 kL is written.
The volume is 220780.0929 kL
